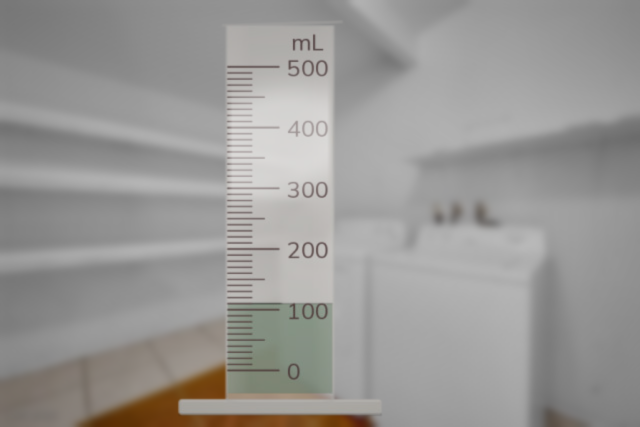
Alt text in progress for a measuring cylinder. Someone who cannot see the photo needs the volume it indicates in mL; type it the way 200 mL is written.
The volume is 110 mL
